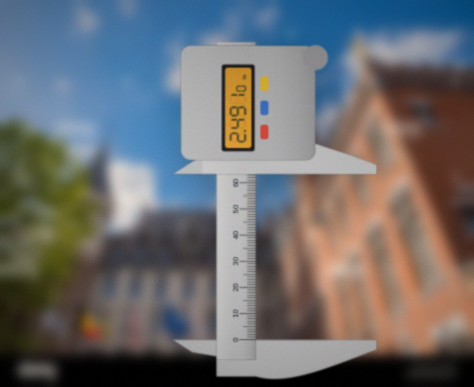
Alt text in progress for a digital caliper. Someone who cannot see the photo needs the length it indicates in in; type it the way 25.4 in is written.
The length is 2.4910 in
